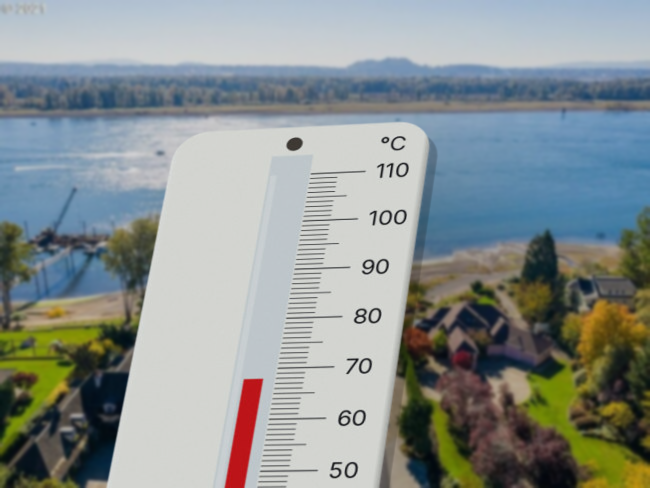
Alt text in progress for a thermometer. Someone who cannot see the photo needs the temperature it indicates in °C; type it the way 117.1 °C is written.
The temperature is 68 °C
